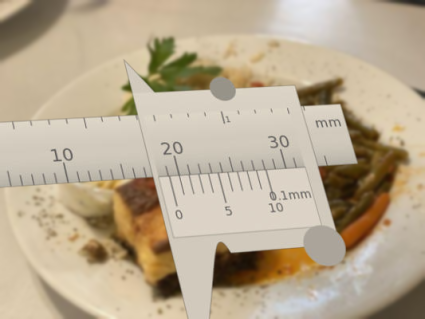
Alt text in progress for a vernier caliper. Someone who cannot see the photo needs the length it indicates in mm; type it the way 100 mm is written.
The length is 19.1 mm
